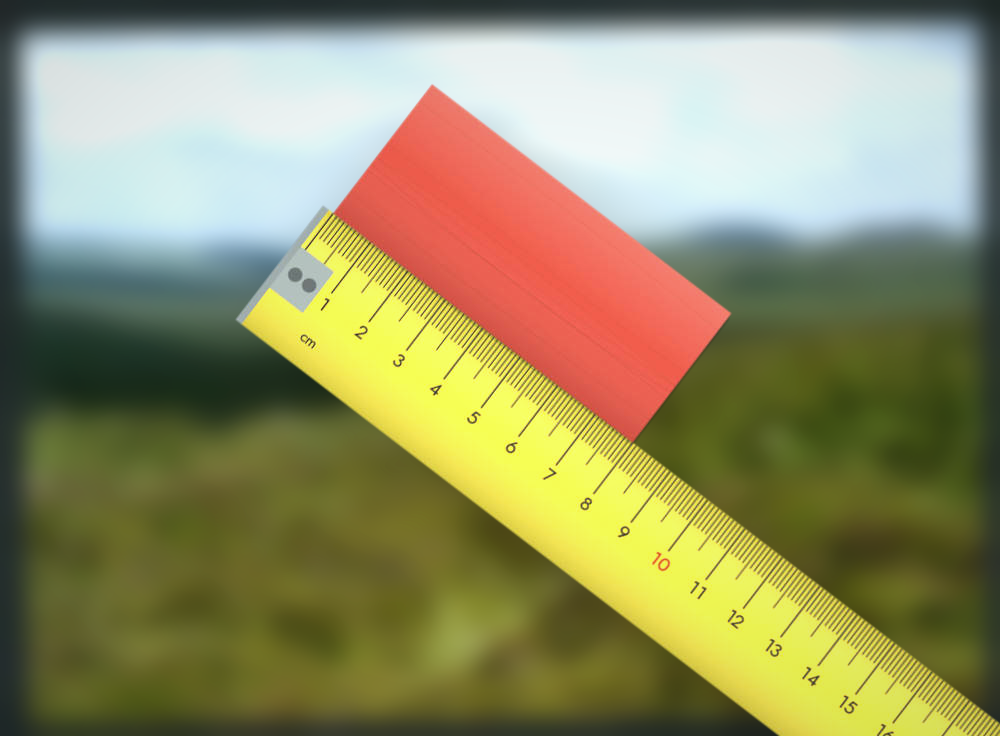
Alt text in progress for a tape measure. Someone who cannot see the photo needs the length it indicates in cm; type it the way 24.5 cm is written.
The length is 8 cm
